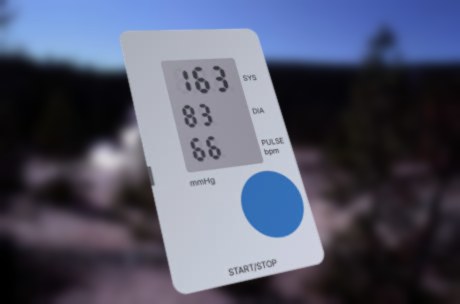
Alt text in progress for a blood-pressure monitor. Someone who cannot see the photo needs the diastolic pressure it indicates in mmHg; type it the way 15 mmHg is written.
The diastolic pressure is 83 mmHg
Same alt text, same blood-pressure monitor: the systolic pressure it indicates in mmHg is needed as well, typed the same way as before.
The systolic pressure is 163 mmHg
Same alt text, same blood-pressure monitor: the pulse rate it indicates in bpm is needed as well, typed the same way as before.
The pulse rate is 66 bpm
